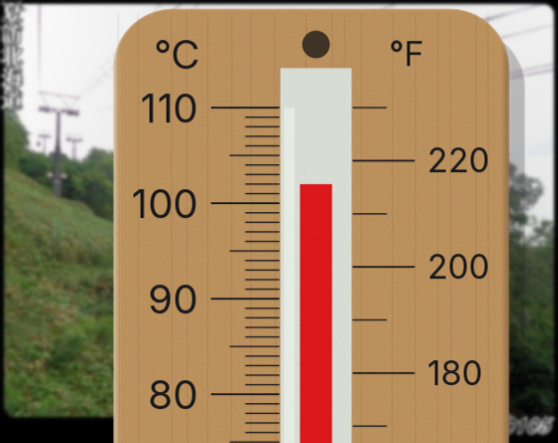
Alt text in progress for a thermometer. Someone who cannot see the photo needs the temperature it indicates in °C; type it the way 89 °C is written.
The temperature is 102 °C
